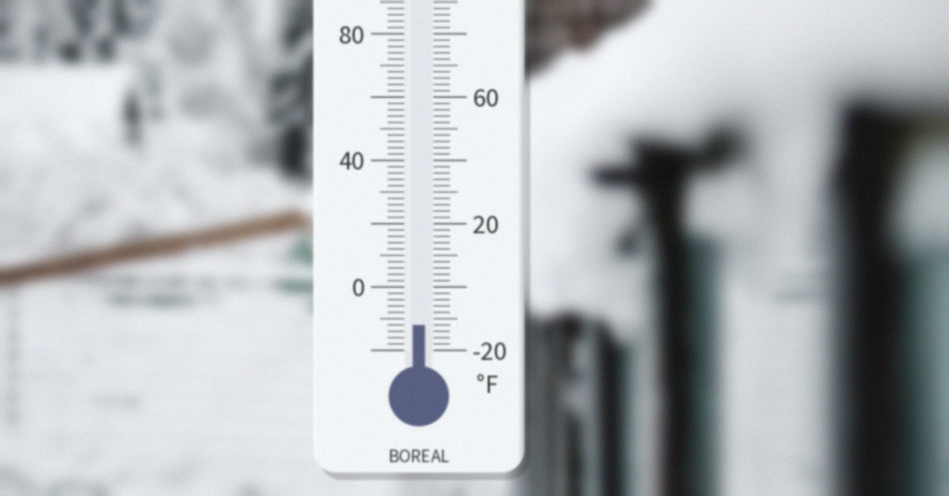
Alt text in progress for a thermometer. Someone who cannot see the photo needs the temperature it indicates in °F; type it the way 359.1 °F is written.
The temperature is -12 °F
